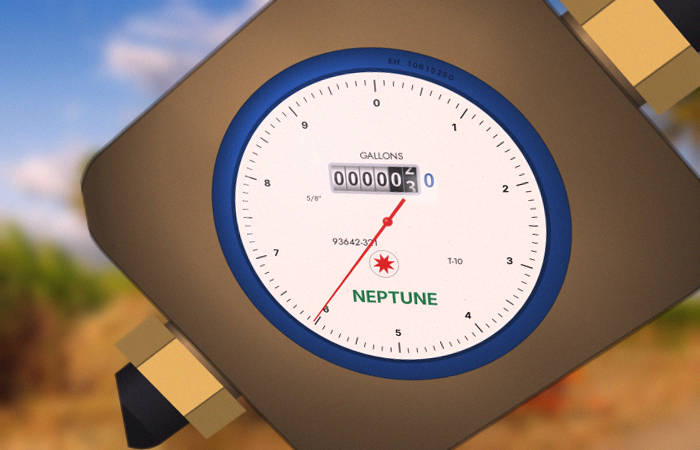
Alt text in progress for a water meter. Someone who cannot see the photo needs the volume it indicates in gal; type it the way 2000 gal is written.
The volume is 26.0 gal
